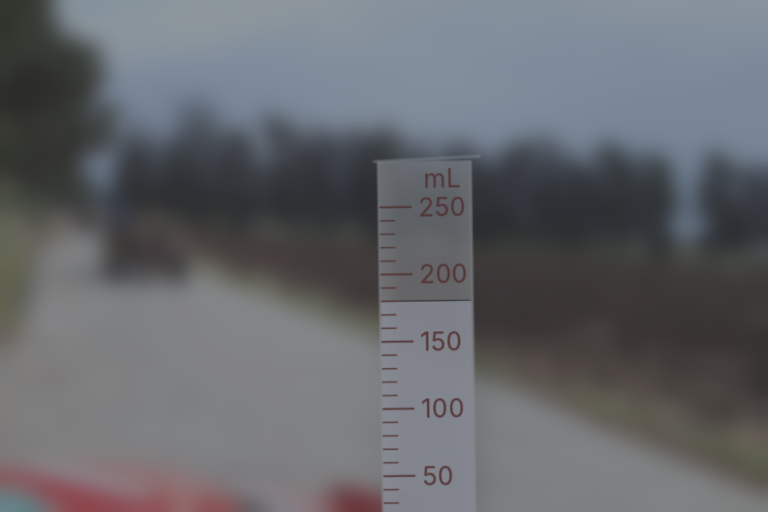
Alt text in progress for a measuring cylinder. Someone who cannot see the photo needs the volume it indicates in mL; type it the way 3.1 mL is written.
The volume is 180 mL
